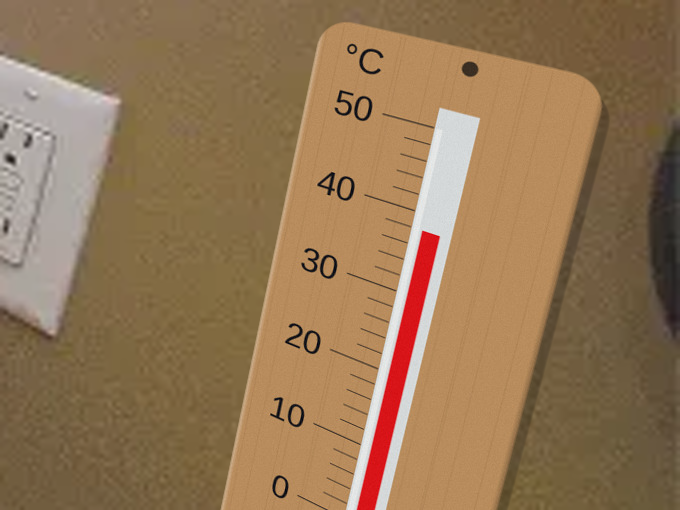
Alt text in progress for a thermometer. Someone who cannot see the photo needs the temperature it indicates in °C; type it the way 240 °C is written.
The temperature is 38 °C
